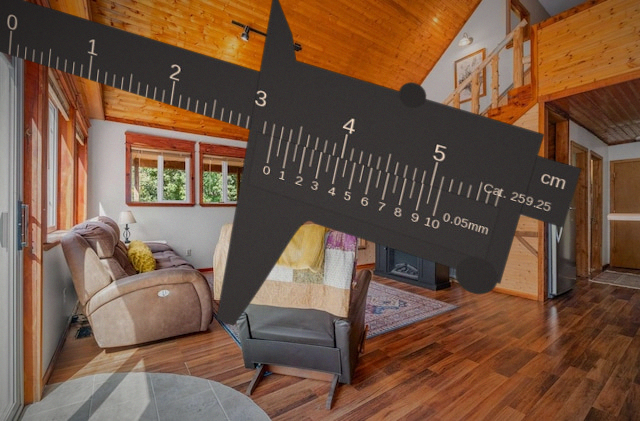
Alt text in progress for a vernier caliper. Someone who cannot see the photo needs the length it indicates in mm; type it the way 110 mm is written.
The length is 32.0 mm
